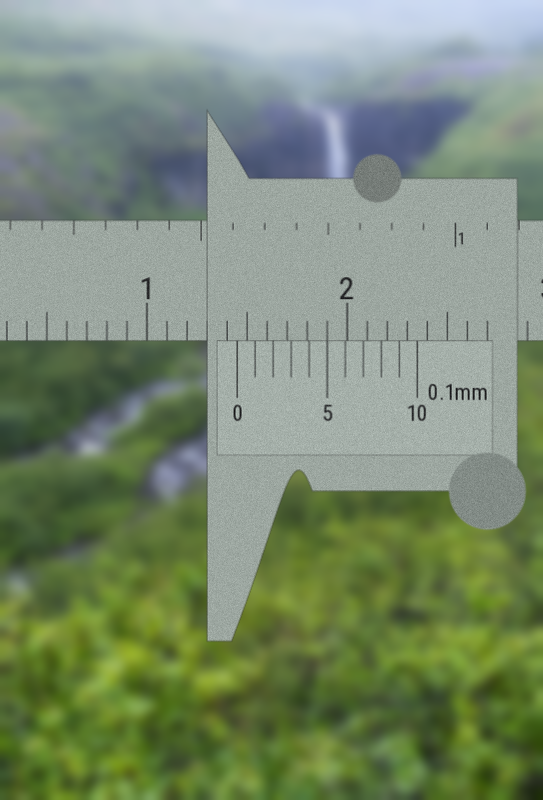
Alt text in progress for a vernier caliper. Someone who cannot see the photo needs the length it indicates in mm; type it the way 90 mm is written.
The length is 14.5 mm
